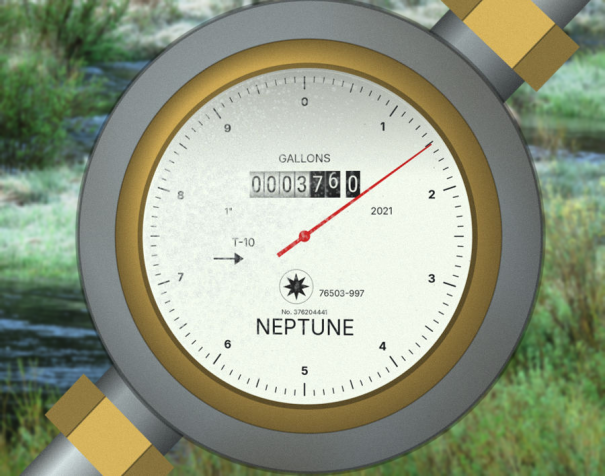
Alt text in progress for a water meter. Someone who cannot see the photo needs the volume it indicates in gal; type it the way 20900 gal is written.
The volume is 3761.5 gal
